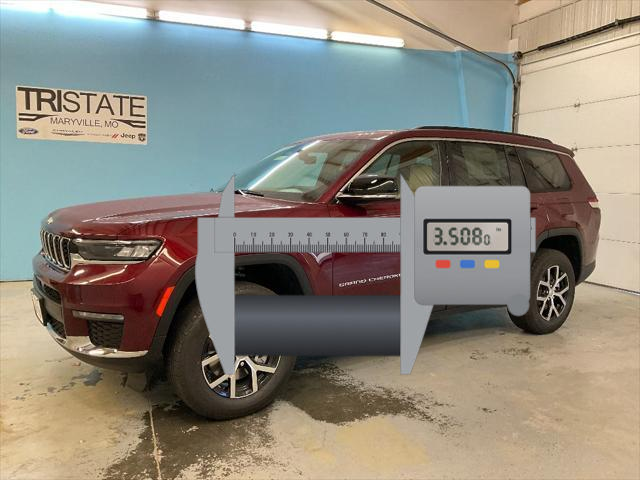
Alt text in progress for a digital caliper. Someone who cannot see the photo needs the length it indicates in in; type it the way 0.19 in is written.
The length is 3.5080 in
